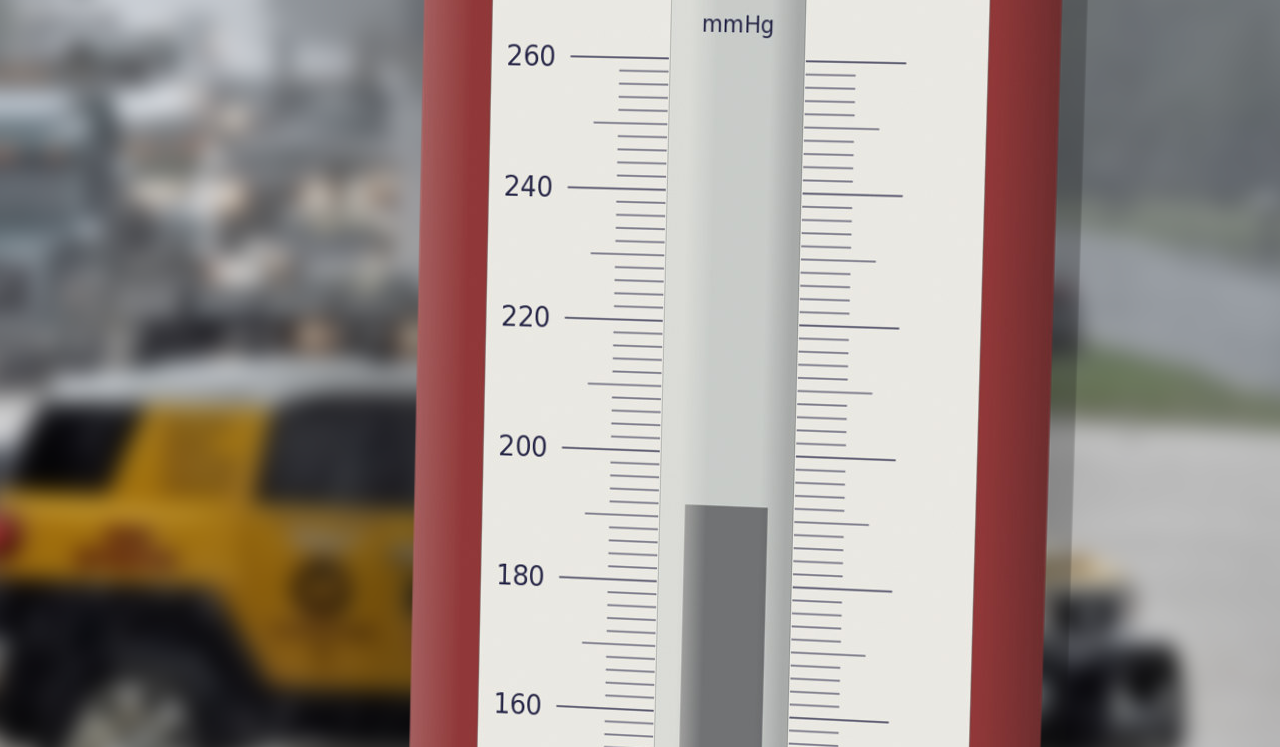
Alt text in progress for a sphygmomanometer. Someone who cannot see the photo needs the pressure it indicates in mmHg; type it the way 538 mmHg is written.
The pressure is 192 mmHg
